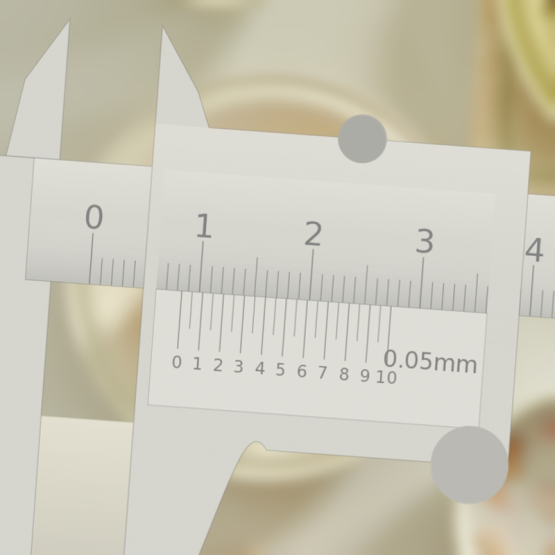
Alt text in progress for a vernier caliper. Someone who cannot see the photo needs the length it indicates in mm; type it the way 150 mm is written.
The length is 8.4 mm
